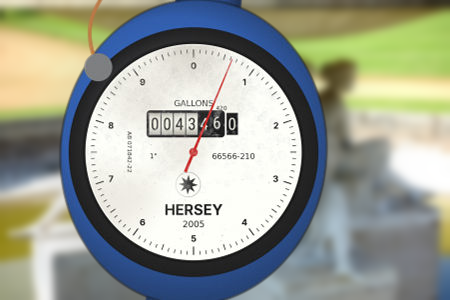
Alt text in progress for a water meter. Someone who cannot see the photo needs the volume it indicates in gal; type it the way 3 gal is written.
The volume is 43460.6 gal
